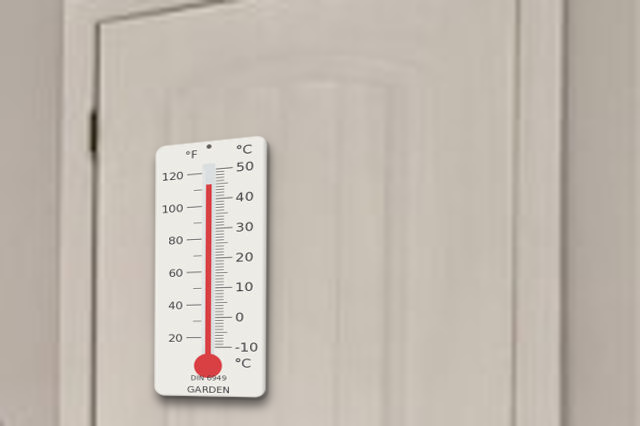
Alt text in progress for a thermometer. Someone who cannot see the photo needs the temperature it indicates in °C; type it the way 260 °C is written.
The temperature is 45 °C
